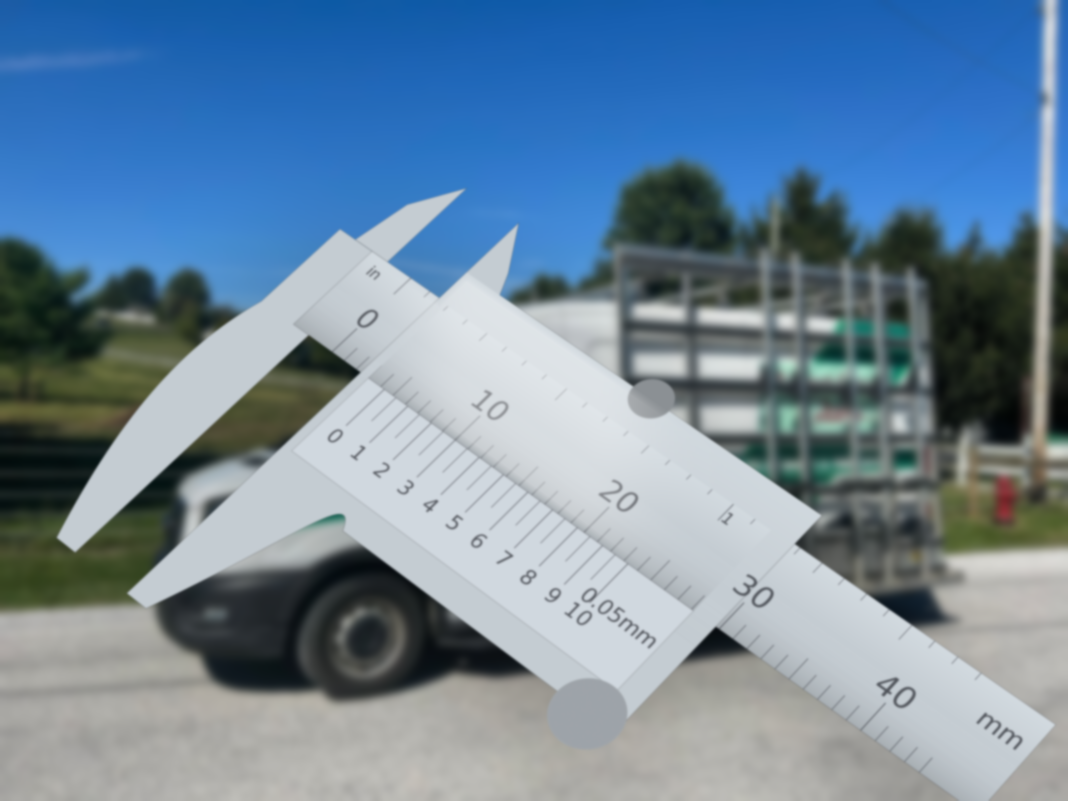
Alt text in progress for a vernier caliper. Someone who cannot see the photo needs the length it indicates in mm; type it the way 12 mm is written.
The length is 4.3 mm
